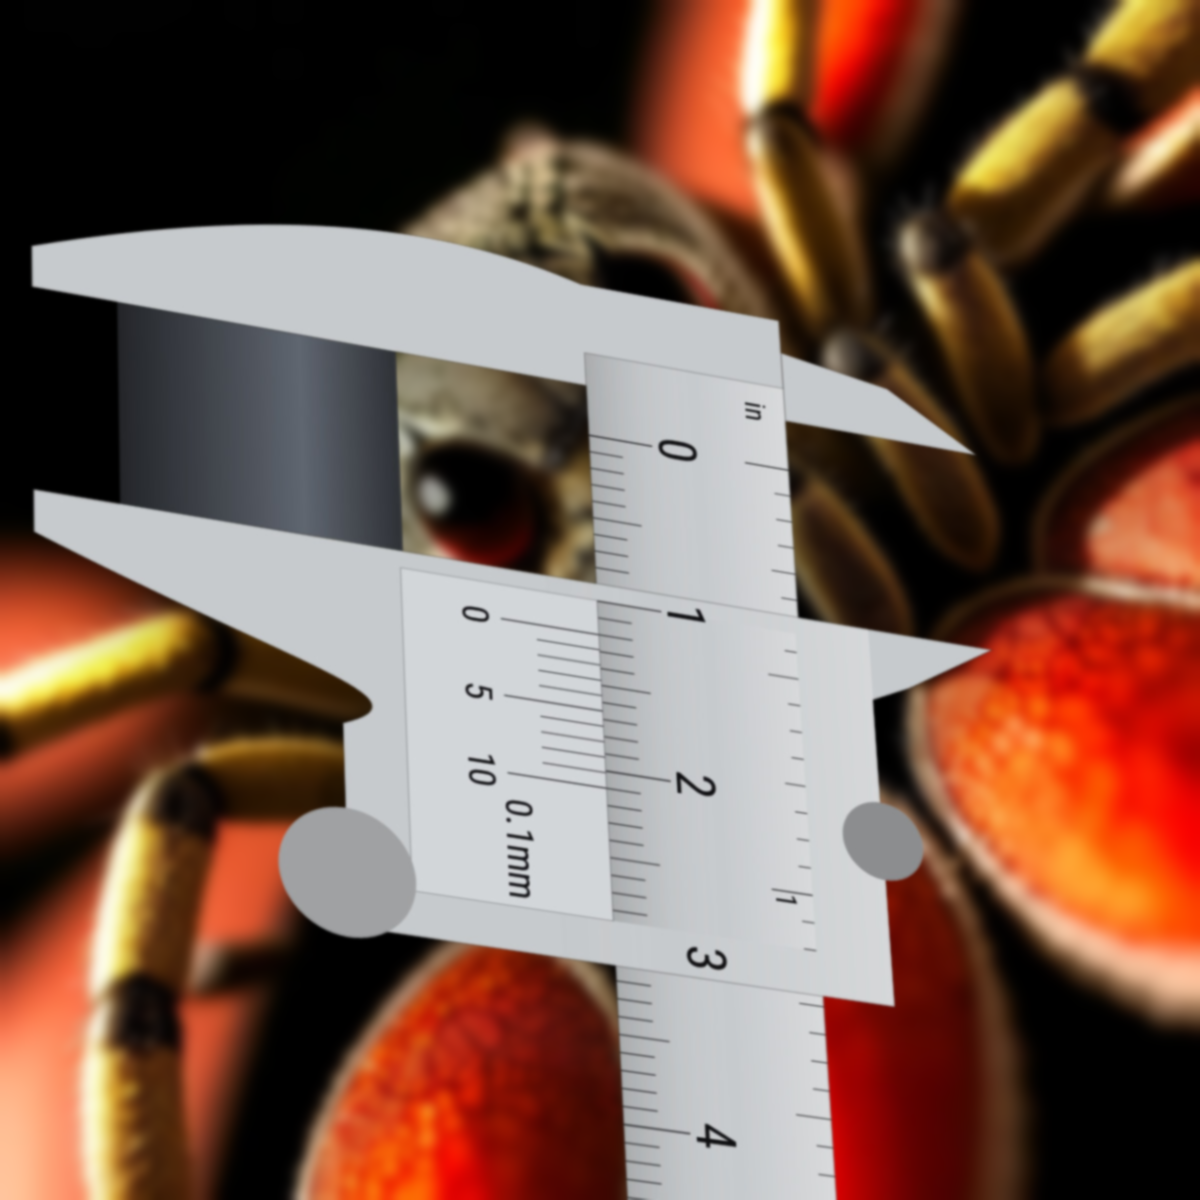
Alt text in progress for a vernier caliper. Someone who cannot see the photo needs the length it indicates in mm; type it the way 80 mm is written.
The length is 12.0 mm
